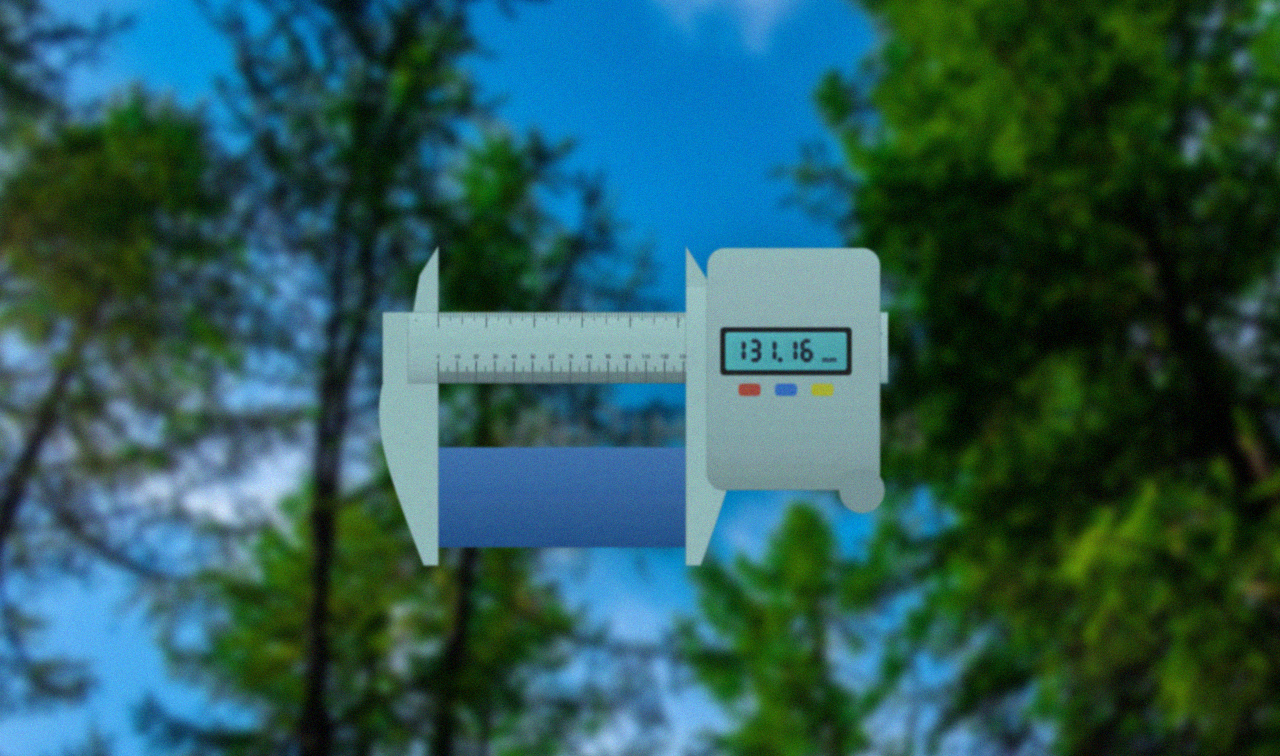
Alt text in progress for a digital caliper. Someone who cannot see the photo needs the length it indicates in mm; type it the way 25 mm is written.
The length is 131.16 mm
